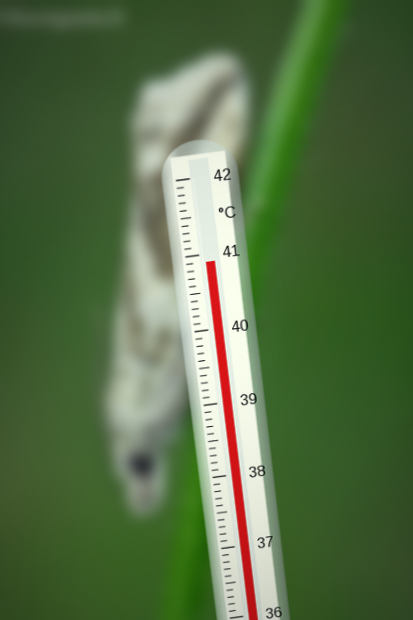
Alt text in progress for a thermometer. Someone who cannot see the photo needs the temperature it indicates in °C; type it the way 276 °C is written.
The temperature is 40.9 °C
